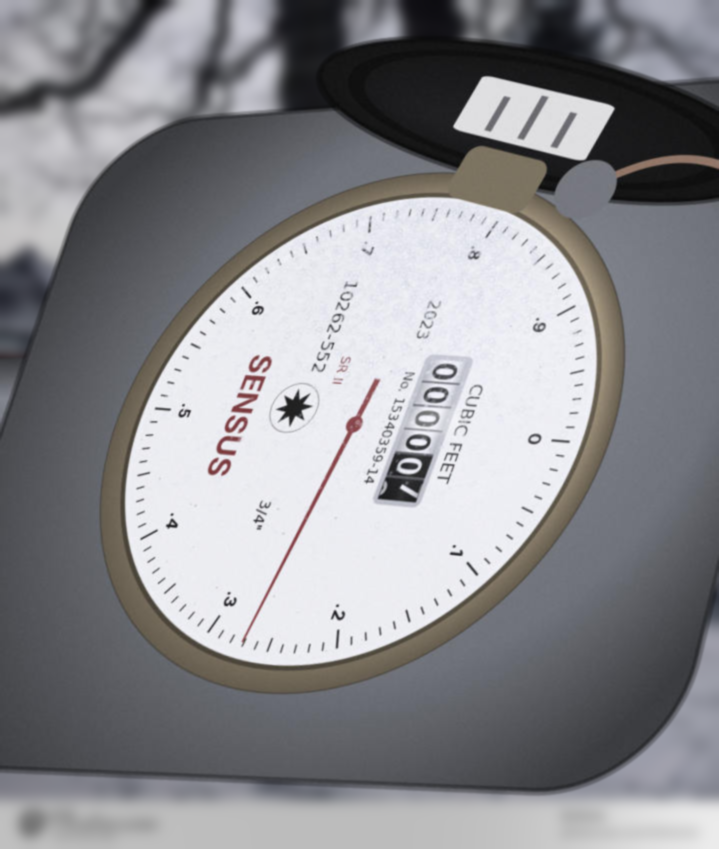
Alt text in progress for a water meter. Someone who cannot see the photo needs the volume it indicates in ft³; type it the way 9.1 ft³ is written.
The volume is 7.27 ft³
